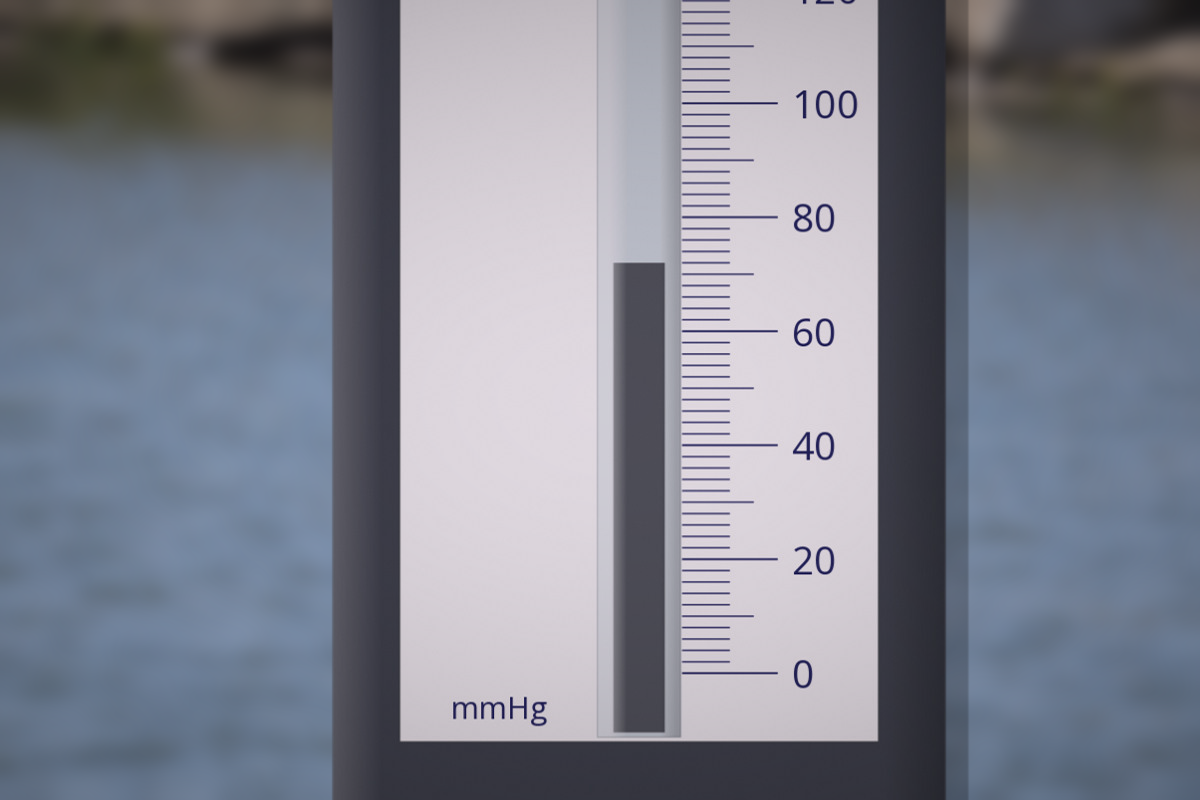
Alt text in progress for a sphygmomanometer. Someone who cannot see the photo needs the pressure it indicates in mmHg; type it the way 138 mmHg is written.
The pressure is 72 mmHg
